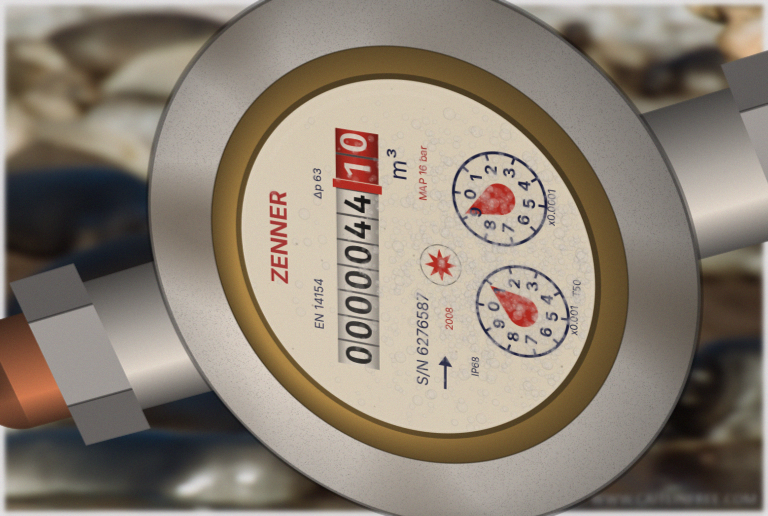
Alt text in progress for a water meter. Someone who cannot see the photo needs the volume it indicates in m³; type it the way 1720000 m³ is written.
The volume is 44.1009 m³
